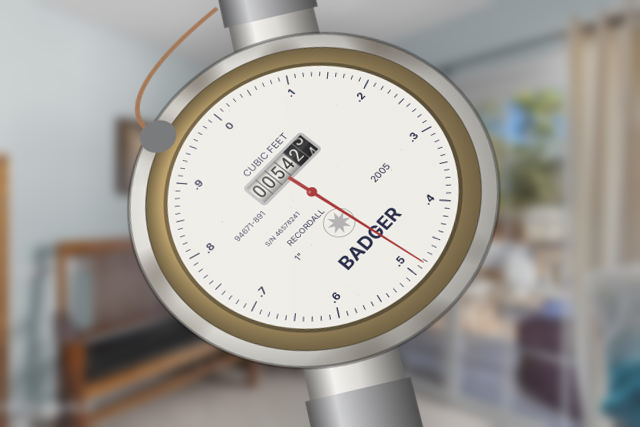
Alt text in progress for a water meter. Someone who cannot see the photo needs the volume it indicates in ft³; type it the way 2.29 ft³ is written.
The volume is 5423.48 ft³
